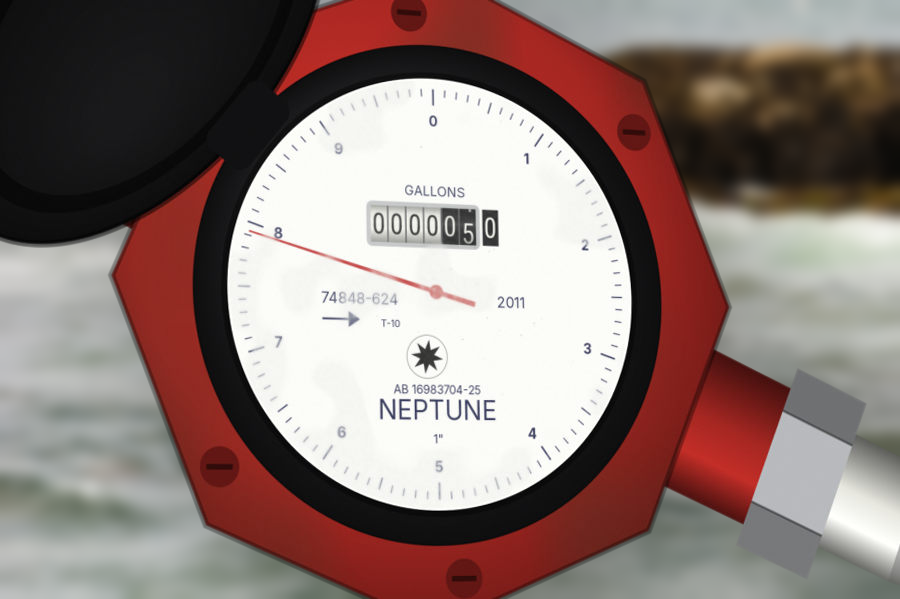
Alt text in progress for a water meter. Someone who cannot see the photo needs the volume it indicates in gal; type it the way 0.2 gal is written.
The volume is 47.9 gal
